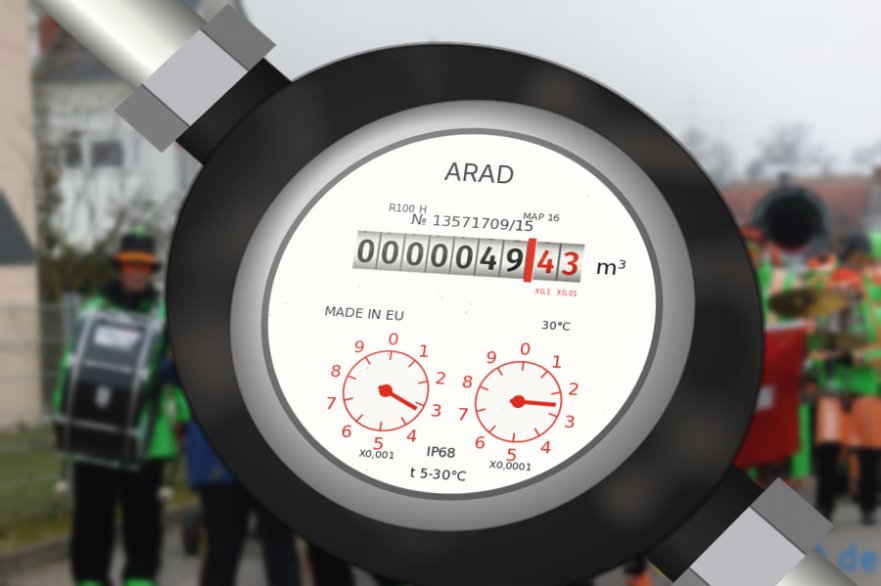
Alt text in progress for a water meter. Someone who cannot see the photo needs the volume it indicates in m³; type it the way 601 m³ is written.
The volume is 49.4332 m³
